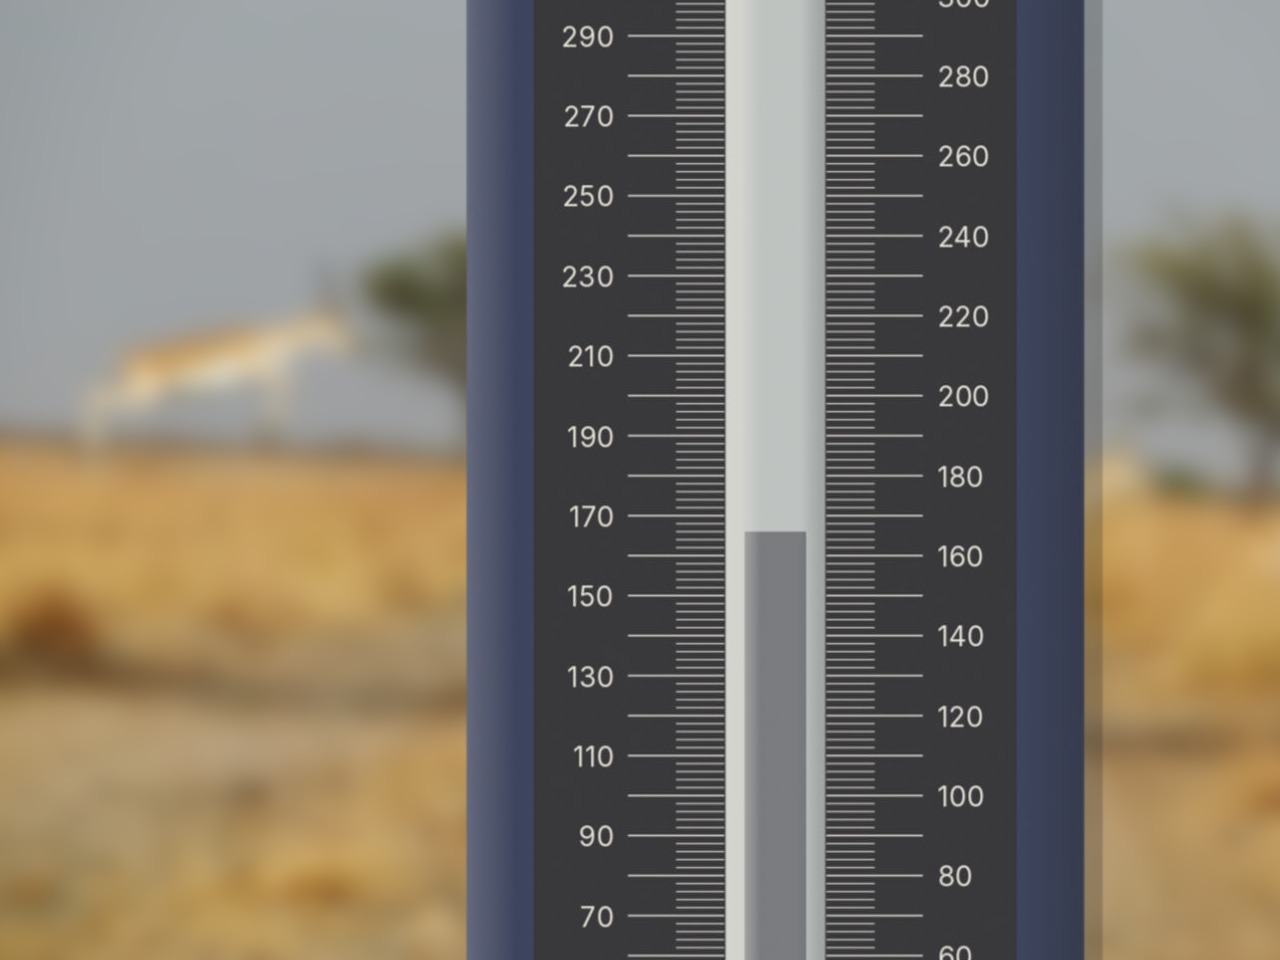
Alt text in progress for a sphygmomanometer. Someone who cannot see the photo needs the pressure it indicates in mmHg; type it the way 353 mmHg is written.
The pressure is 166 mmHg
